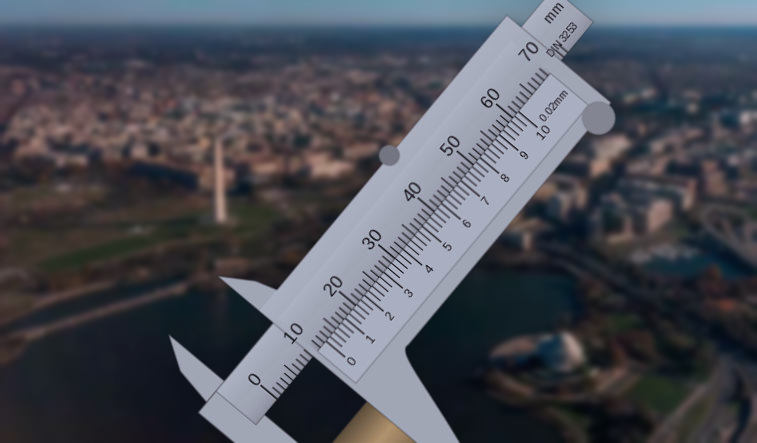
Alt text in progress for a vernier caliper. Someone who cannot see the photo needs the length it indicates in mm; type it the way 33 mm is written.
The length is 12.4 mm
